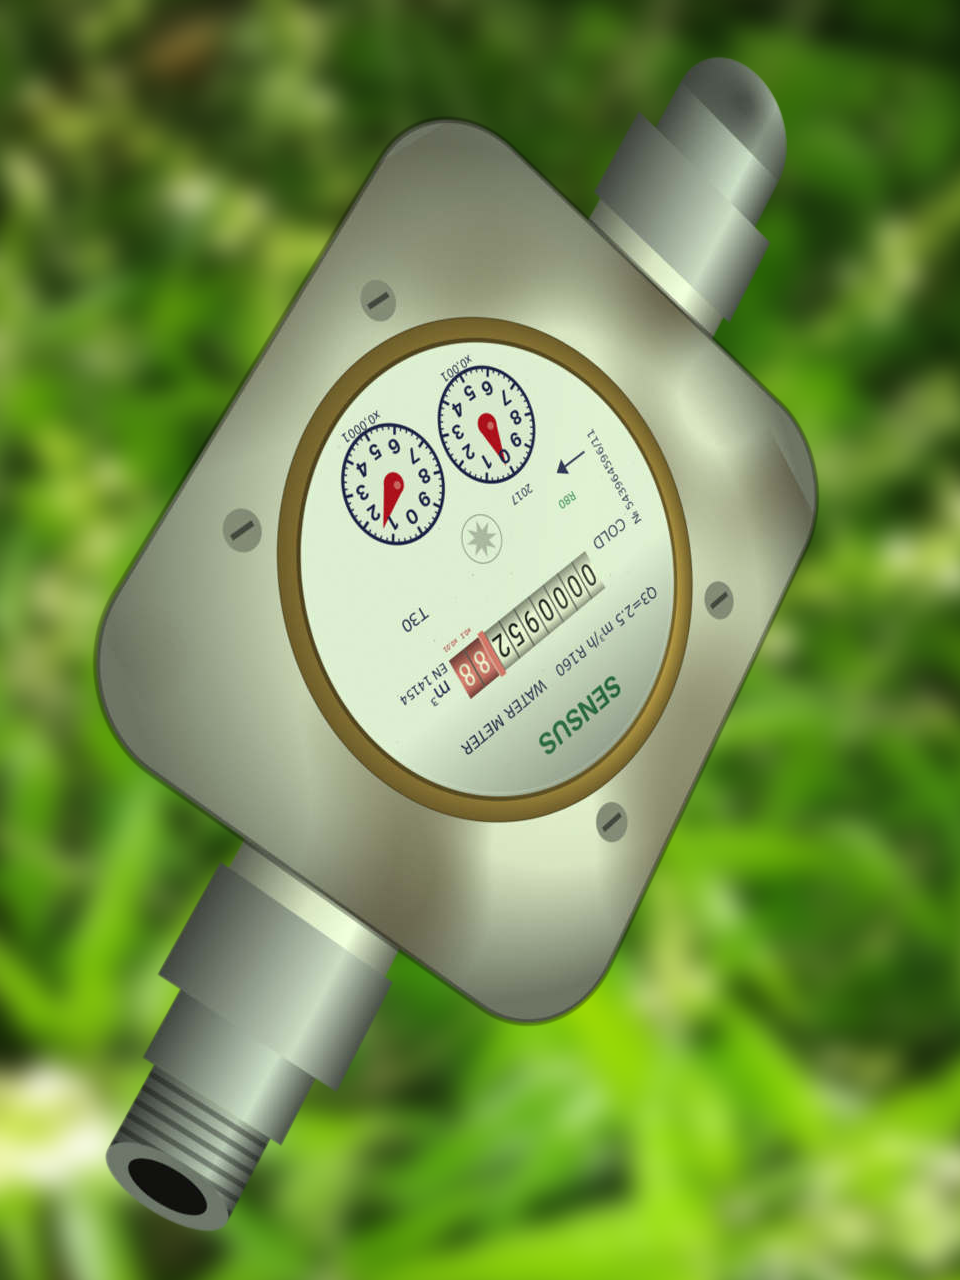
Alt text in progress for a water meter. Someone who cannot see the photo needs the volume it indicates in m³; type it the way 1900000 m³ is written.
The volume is 952.8801 m³
